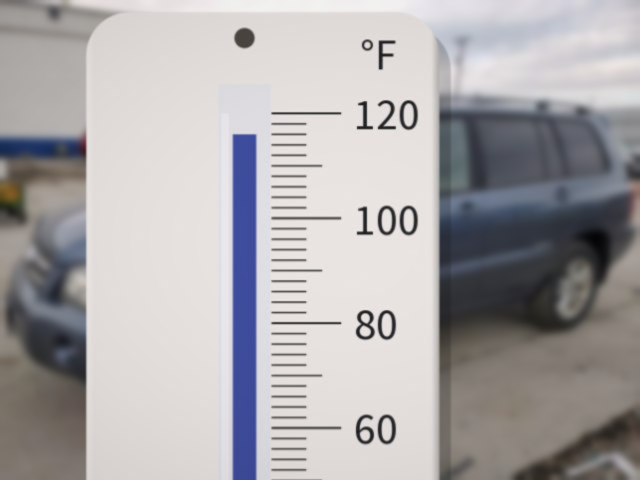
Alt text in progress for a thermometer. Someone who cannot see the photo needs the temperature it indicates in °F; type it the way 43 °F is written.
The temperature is 116 °F
